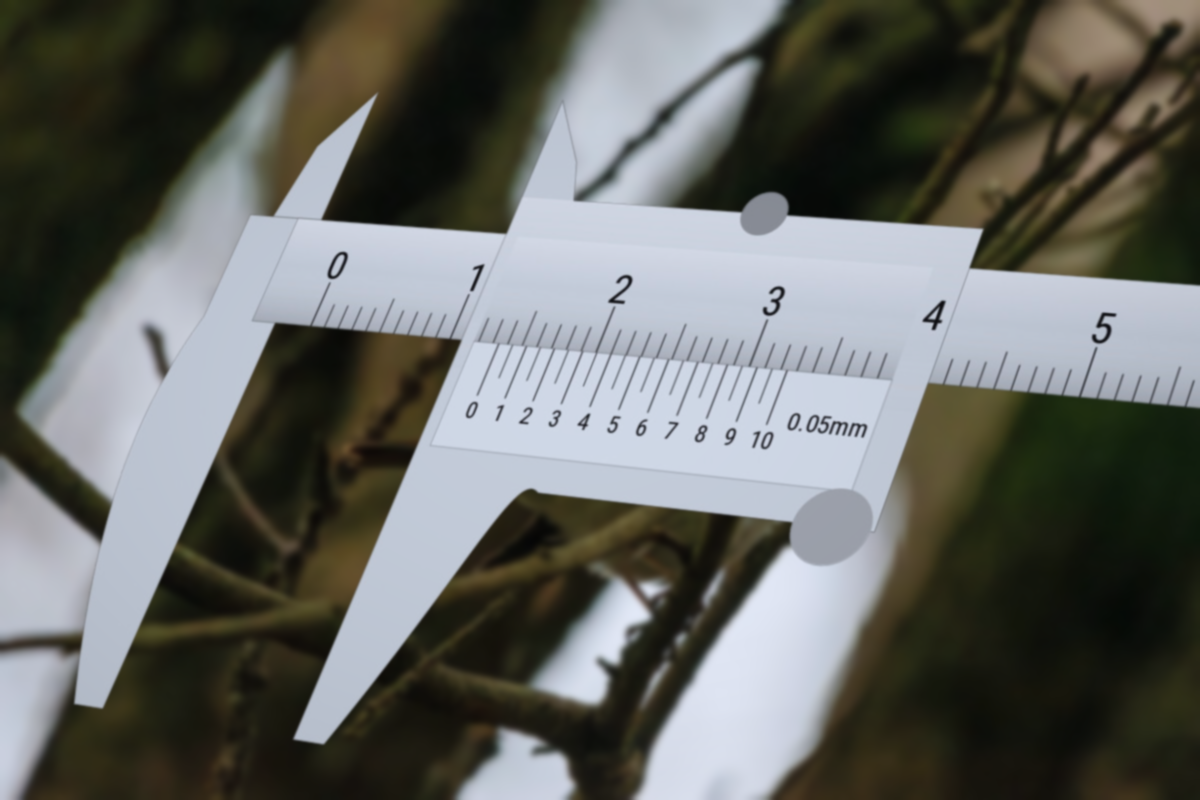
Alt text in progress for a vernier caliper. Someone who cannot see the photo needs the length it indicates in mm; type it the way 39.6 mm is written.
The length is 13.4 mm
